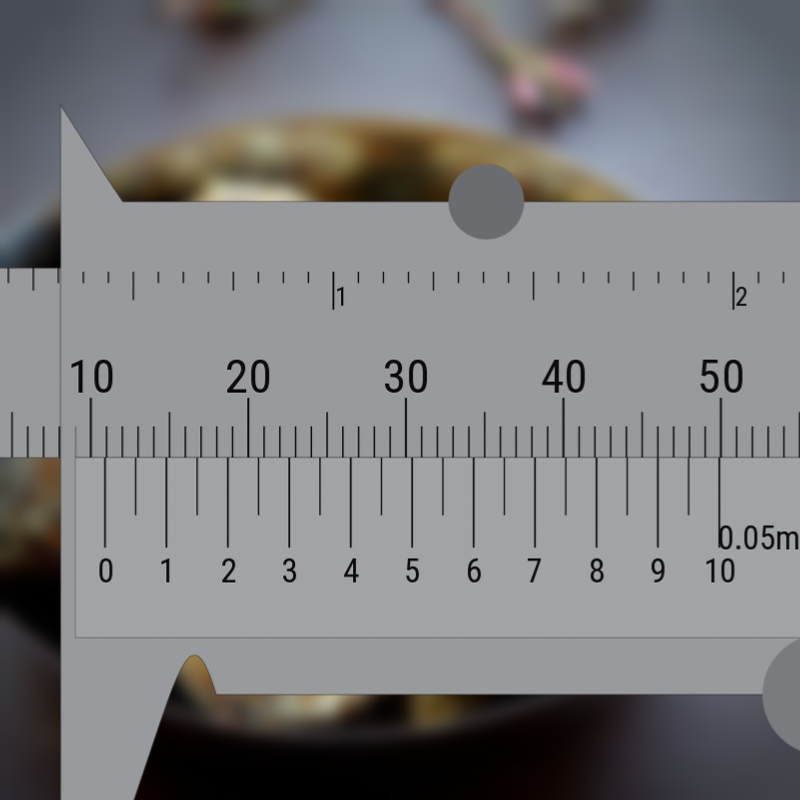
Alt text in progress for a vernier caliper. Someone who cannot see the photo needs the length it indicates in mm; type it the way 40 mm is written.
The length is 10.9 mm
